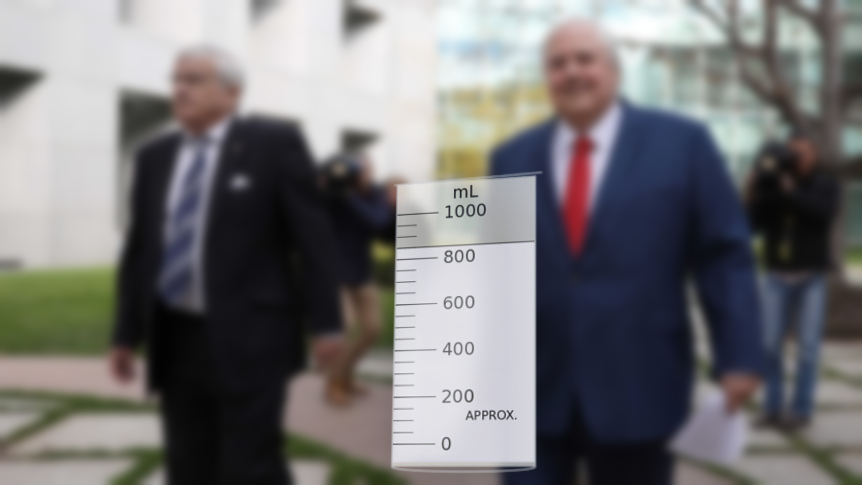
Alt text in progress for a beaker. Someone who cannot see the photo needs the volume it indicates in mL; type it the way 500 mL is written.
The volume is 850 mL
